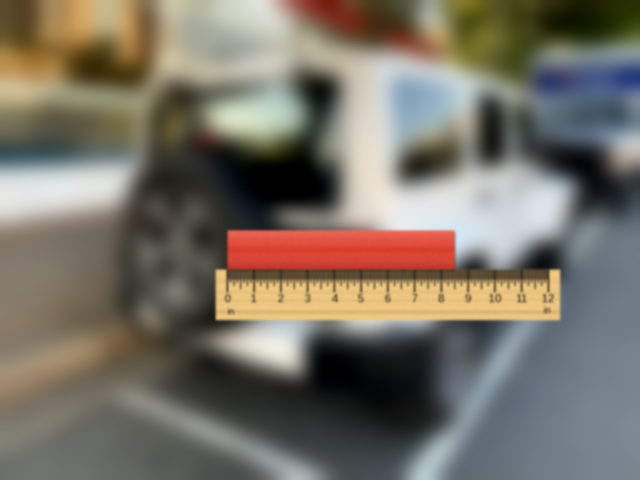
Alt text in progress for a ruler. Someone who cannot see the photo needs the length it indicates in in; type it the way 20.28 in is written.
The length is 8.5 in
